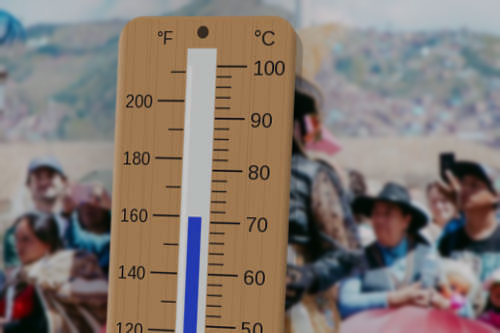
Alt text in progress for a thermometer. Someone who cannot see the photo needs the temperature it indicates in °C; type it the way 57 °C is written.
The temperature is 71 °C
